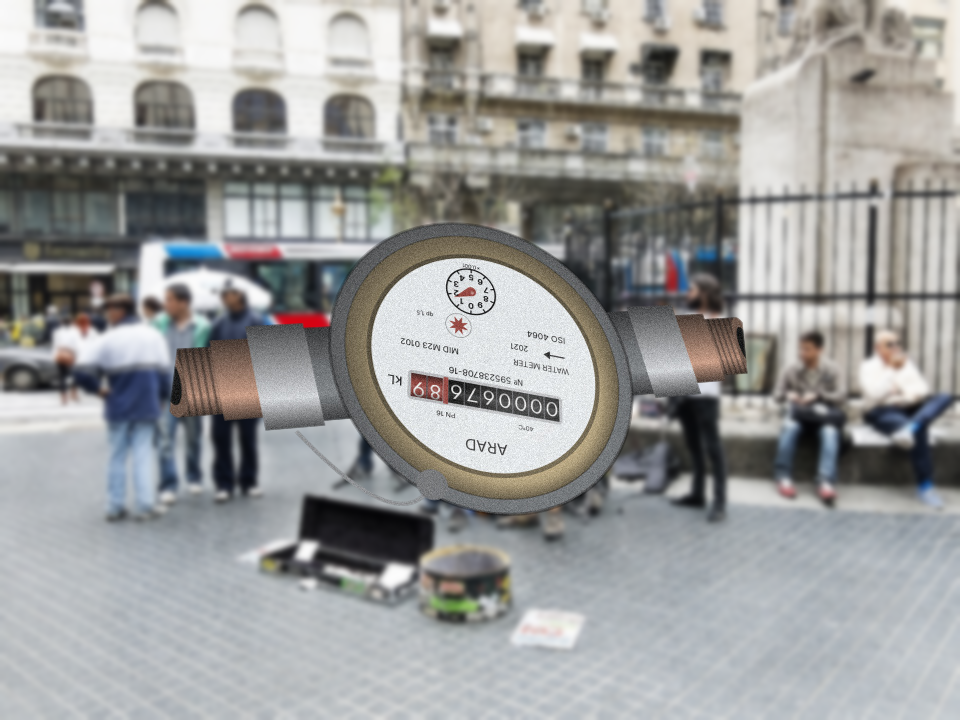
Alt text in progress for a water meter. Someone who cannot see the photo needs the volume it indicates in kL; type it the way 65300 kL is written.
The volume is 676.891 kL
